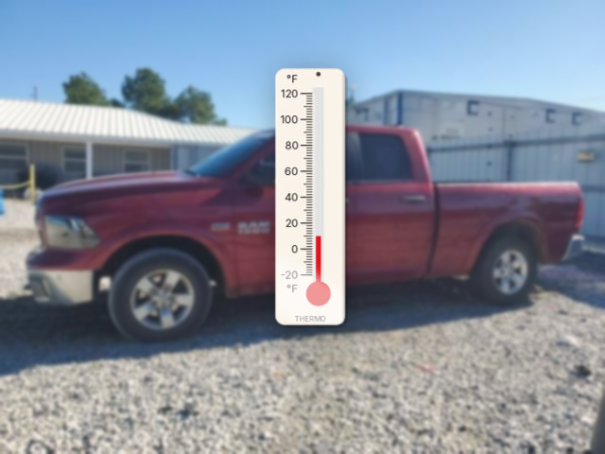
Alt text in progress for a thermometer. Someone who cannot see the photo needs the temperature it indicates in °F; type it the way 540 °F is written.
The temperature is 10 °F
